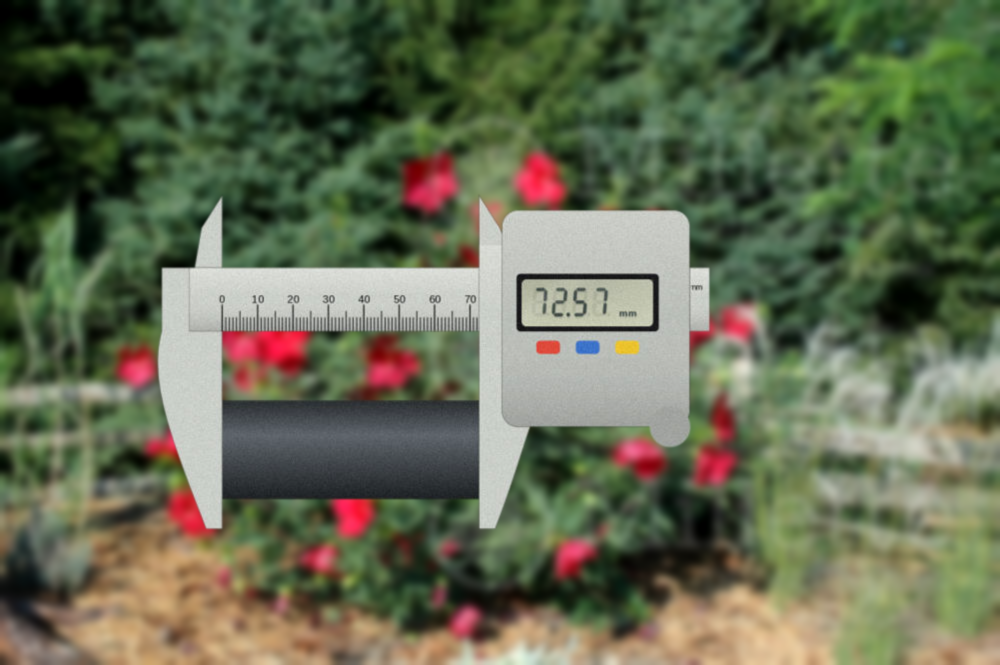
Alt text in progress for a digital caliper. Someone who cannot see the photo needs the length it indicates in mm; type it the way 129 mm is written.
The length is 72.57 mm
